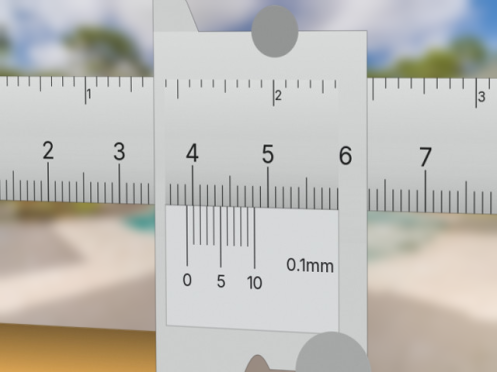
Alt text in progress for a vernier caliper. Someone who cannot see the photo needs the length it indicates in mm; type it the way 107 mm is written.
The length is 39.2 mm
